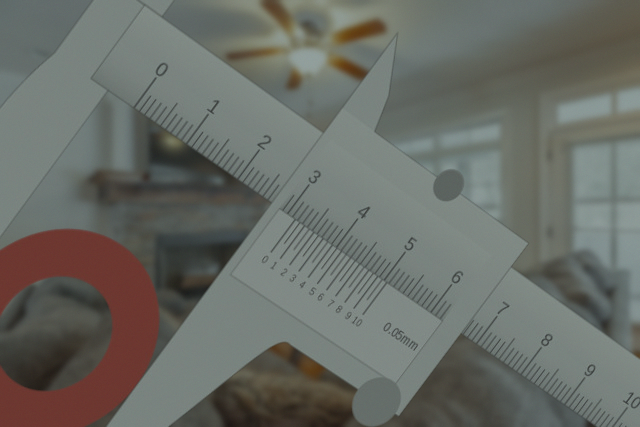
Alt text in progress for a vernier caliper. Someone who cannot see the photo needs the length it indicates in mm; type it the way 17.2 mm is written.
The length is 31.6 mm
